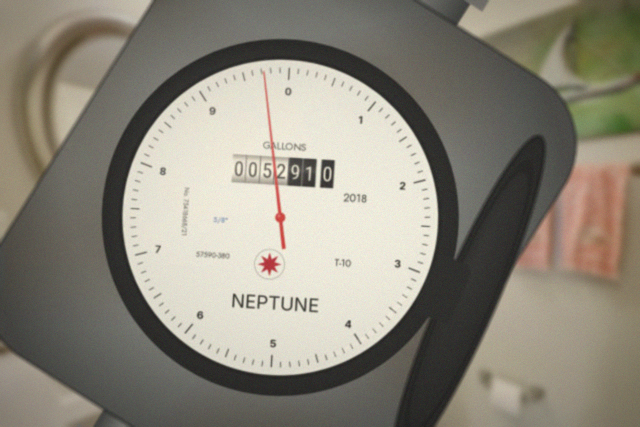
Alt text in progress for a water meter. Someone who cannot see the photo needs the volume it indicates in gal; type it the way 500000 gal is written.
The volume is 52909.7 gal
